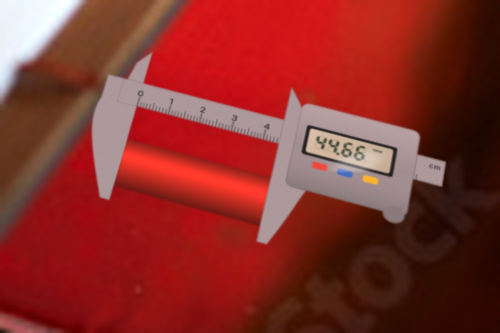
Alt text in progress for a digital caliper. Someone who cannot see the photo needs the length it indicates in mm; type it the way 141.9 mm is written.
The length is 44.66 mm
